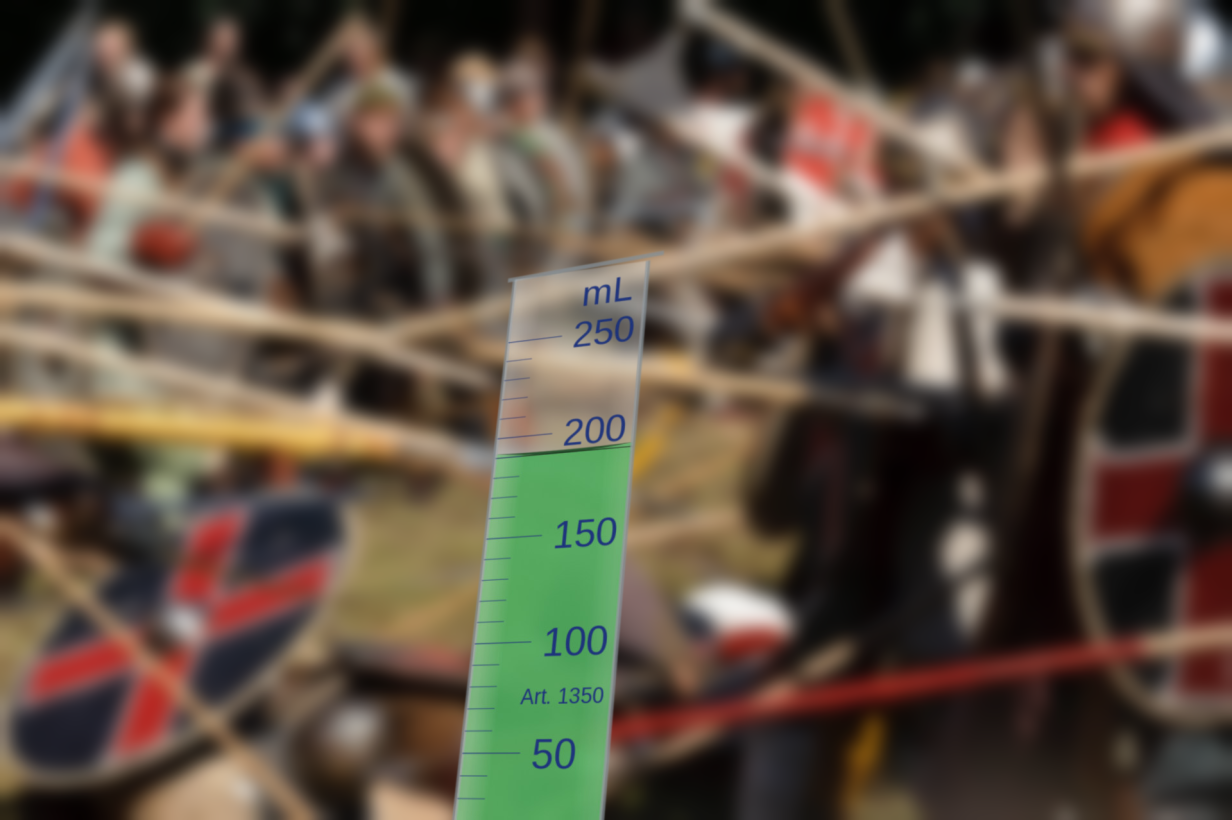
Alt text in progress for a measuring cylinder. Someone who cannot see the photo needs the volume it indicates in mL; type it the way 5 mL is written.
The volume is 190 mL
